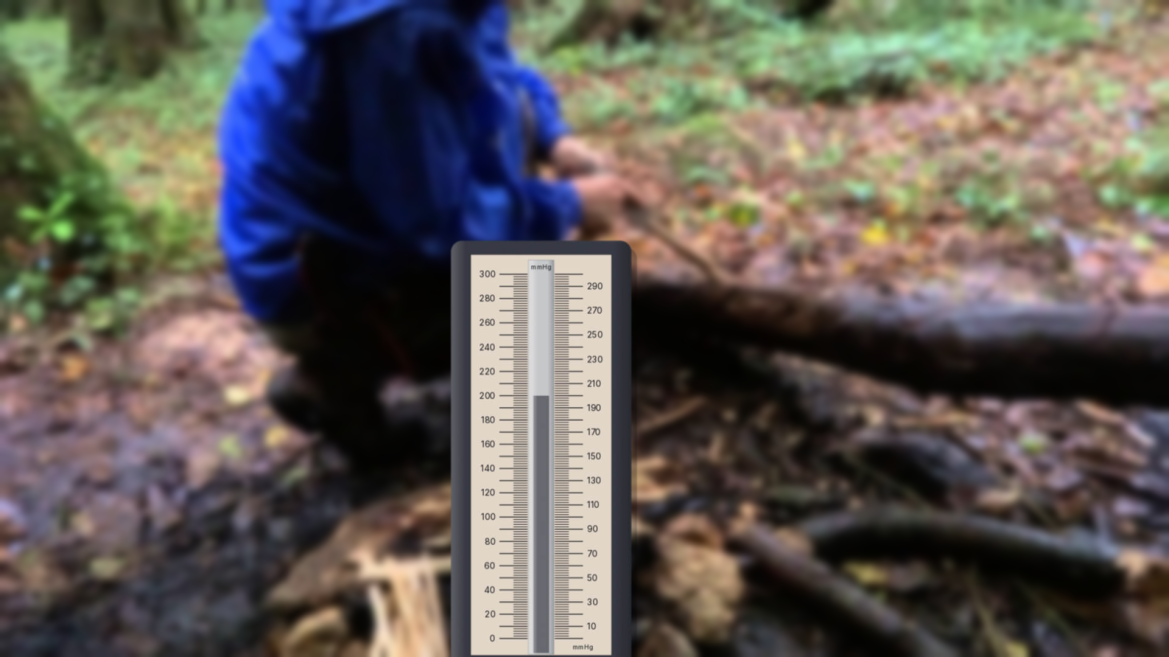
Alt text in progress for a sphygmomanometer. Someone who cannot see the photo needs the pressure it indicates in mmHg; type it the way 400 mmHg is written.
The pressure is 200 mmHg
